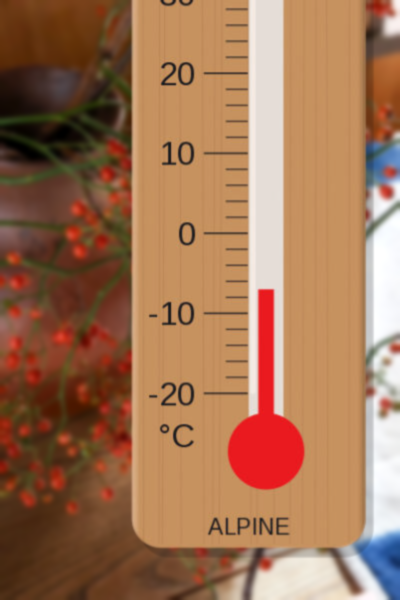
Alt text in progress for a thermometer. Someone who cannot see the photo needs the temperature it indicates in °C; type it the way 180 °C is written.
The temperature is -7 °C
